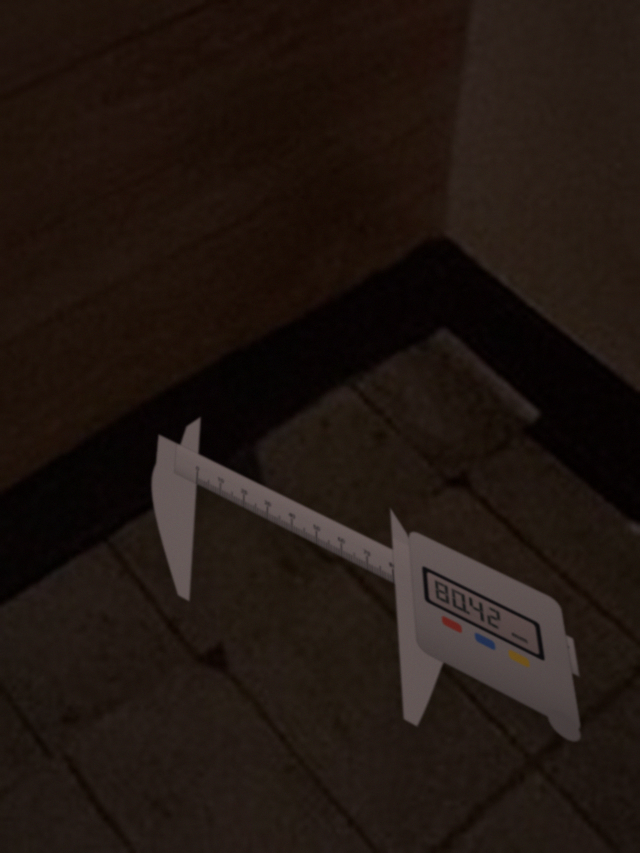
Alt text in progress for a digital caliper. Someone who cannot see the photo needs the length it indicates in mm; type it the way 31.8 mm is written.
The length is 80.42 mm
